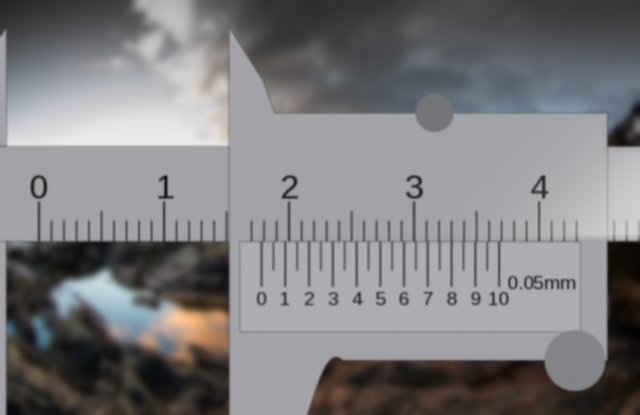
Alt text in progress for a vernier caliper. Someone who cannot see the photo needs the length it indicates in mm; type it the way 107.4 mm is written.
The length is 17.8 mm
